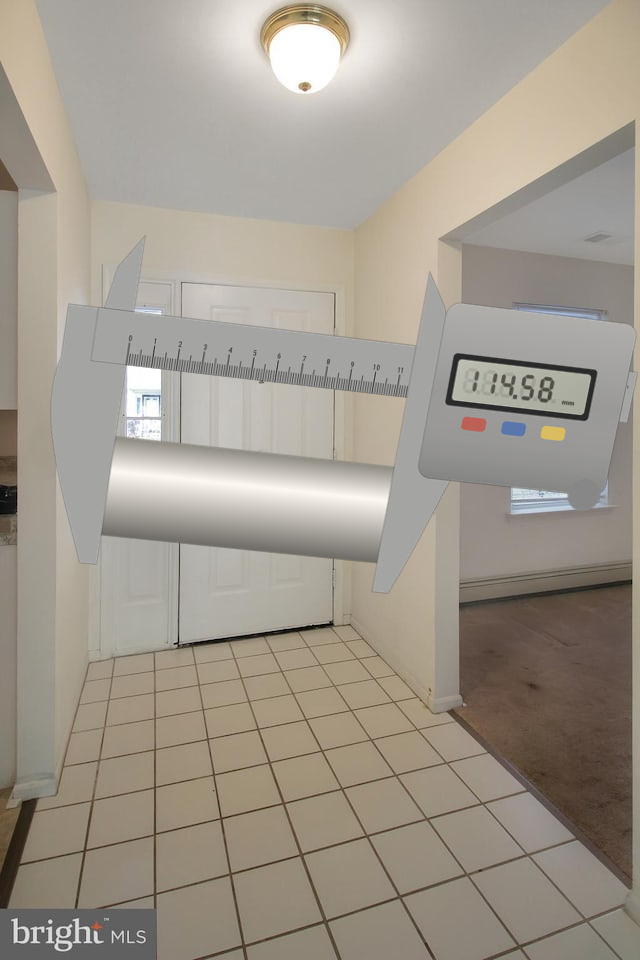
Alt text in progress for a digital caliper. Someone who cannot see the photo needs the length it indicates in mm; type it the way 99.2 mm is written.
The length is 114.58 mm
